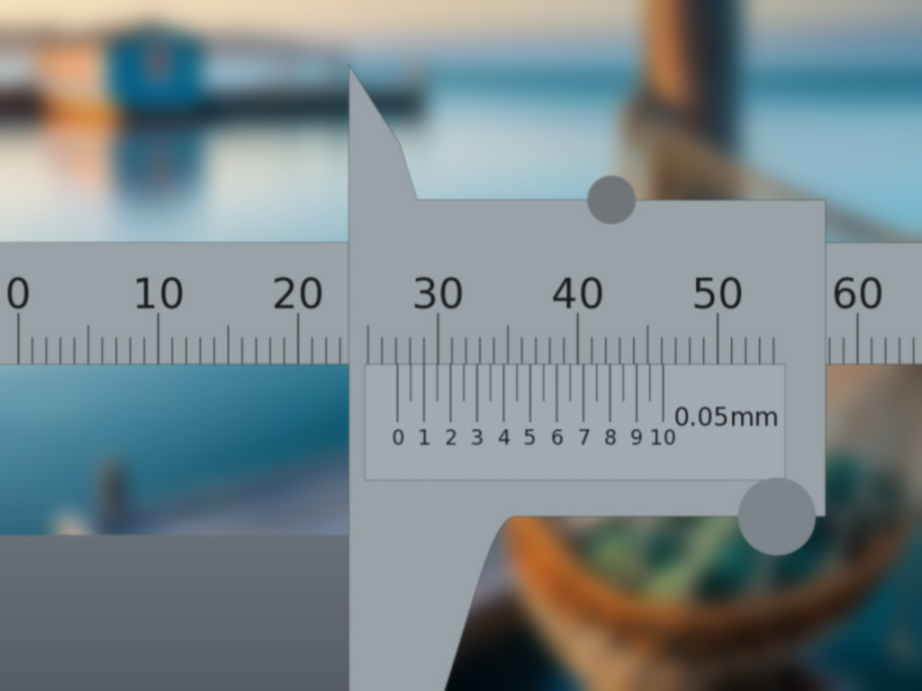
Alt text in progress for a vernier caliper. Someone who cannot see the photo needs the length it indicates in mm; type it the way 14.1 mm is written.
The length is 27.1 mm
